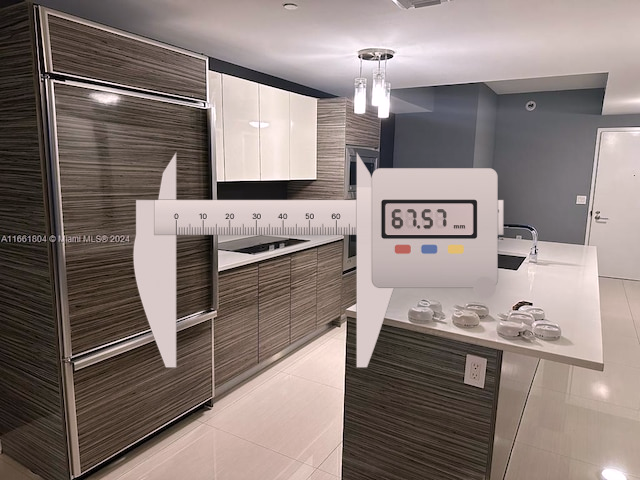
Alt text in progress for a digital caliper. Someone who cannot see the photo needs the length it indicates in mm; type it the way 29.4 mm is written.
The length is 67.57 mm
